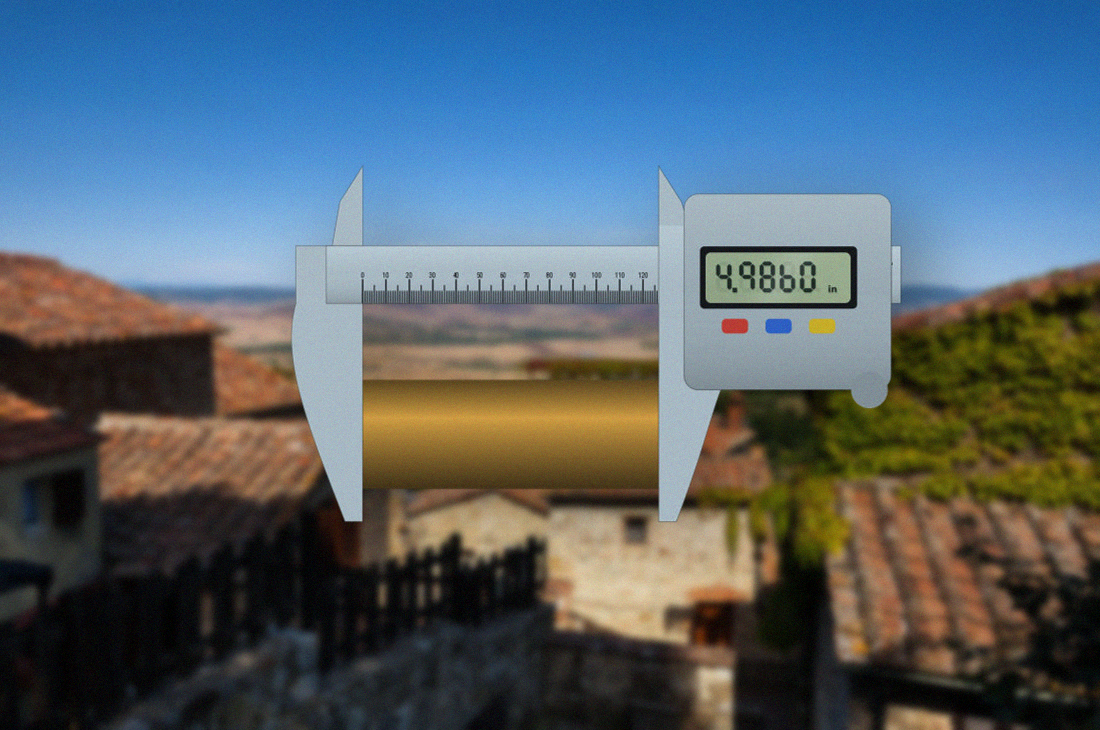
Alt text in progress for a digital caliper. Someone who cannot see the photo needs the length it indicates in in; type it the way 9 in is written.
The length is 4.9860 in
